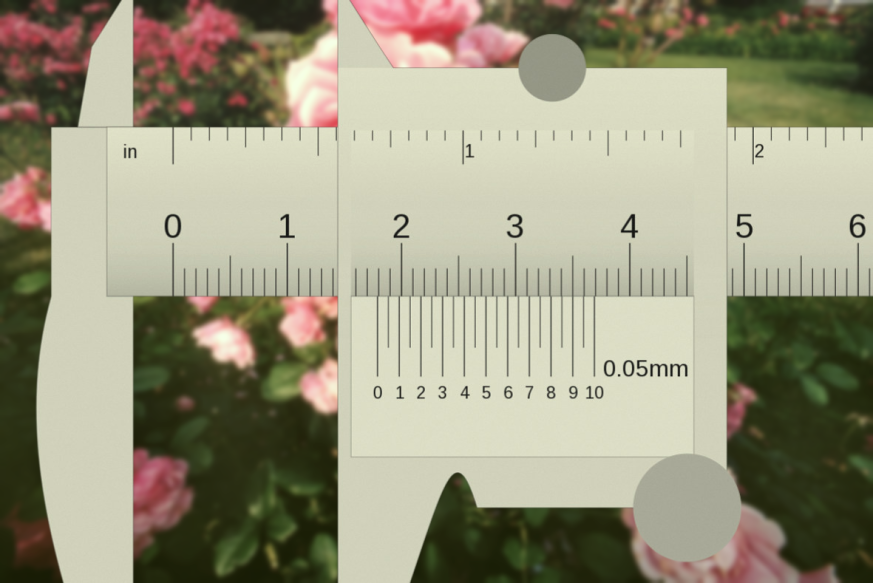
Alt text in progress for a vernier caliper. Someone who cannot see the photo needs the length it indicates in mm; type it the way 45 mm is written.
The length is 17.9 mm
